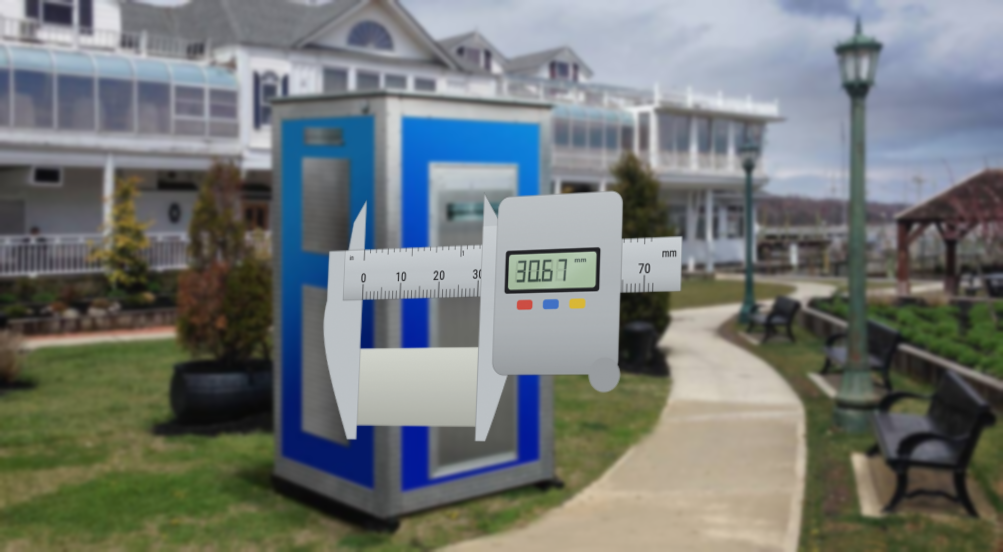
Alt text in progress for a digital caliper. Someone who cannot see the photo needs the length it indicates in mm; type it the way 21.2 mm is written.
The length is 30.67 mm
